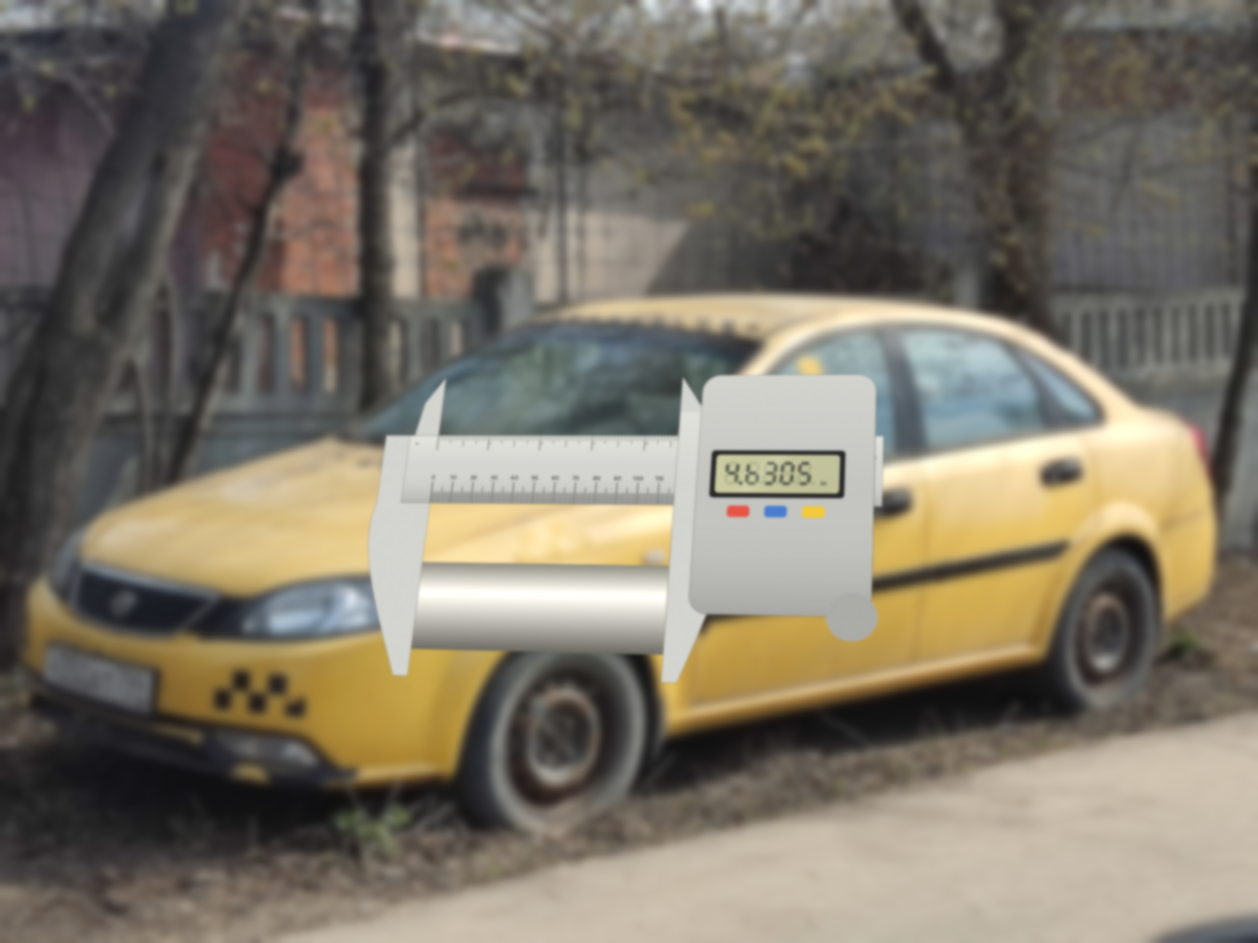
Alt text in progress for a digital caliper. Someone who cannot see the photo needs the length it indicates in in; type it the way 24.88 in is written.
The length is 4.6305 in
